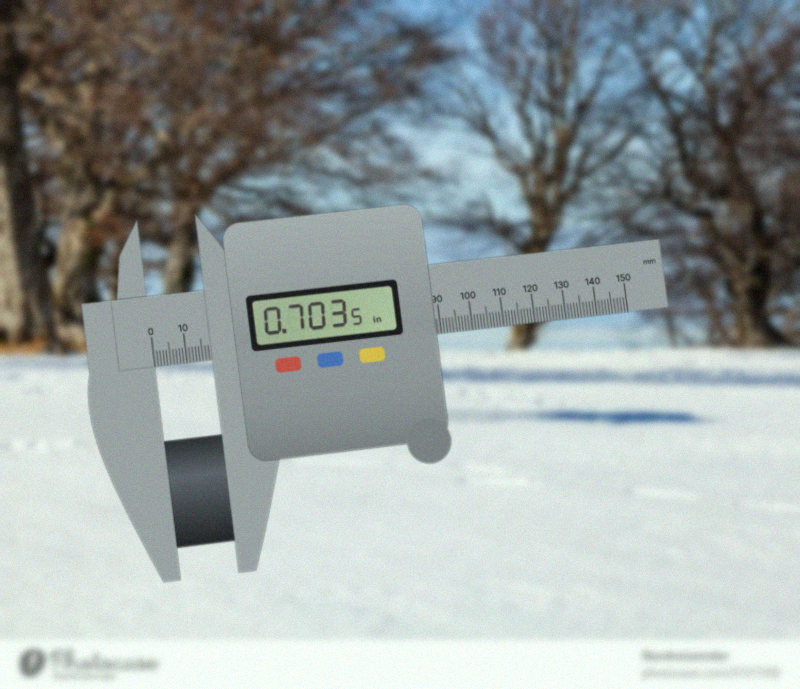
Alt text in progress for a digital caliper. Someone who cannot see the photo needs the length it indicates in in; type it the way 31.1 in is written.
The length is 0.7035 in
